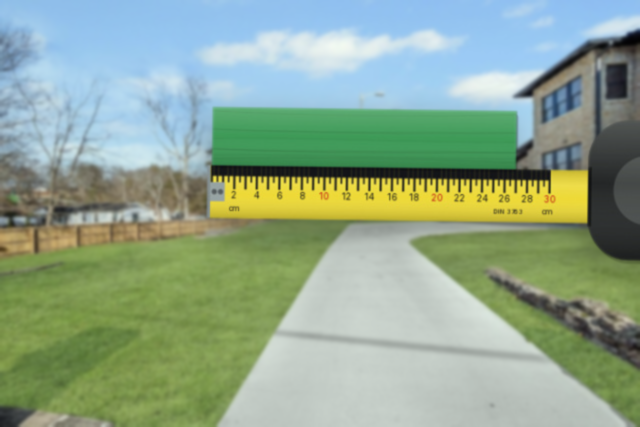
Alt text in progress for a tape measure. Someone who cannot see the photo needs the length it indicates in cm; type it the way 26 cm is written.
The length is 27 cm
